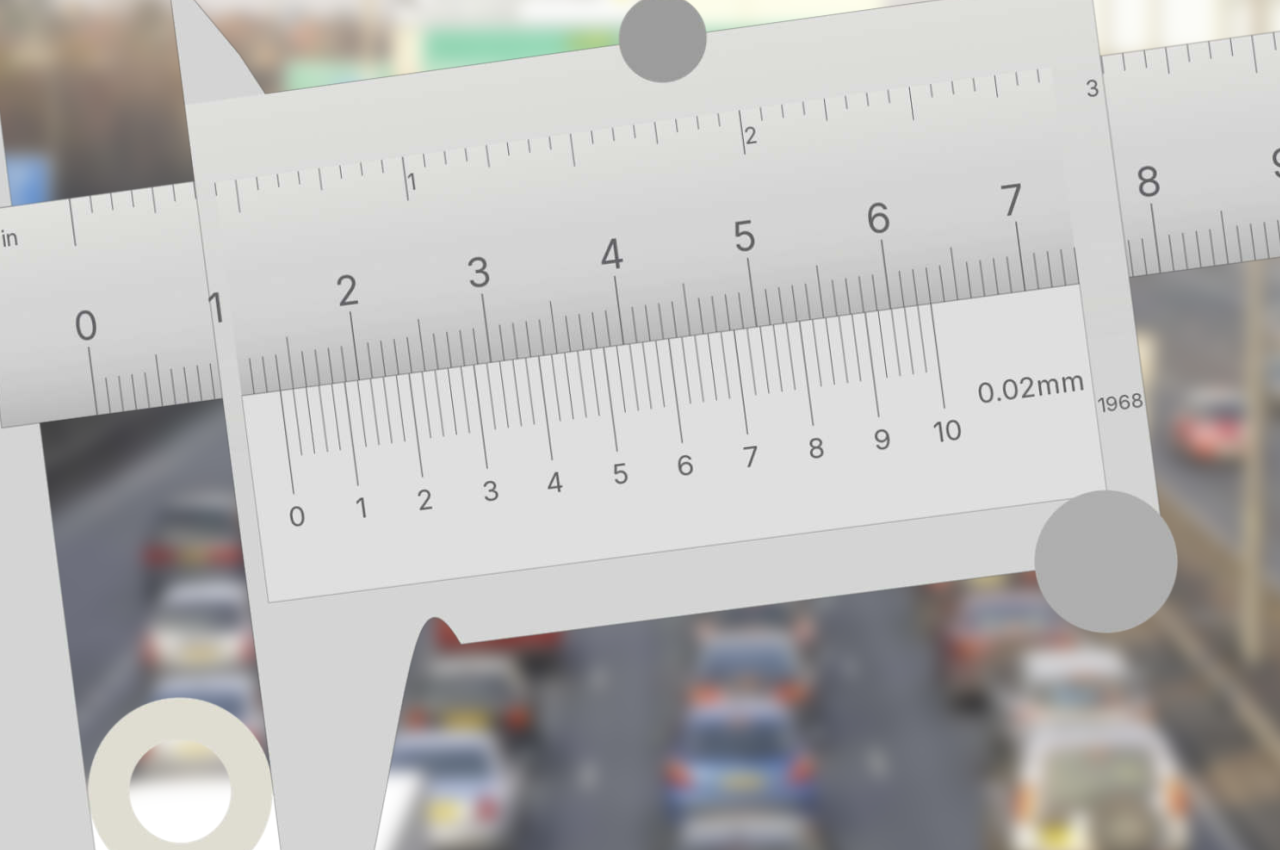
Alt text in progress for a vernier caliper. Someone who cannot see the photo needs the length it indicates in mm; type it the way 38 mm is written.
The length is 14.0 mm
